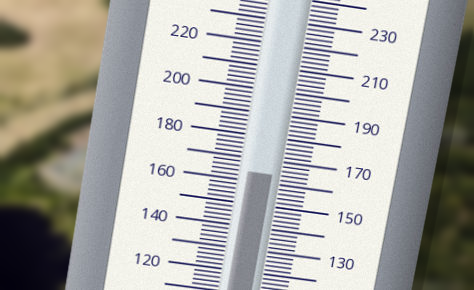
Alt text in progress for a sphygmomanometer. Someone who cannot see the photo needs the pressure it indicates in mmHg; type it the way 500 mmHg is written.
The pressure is 164 mmHg
